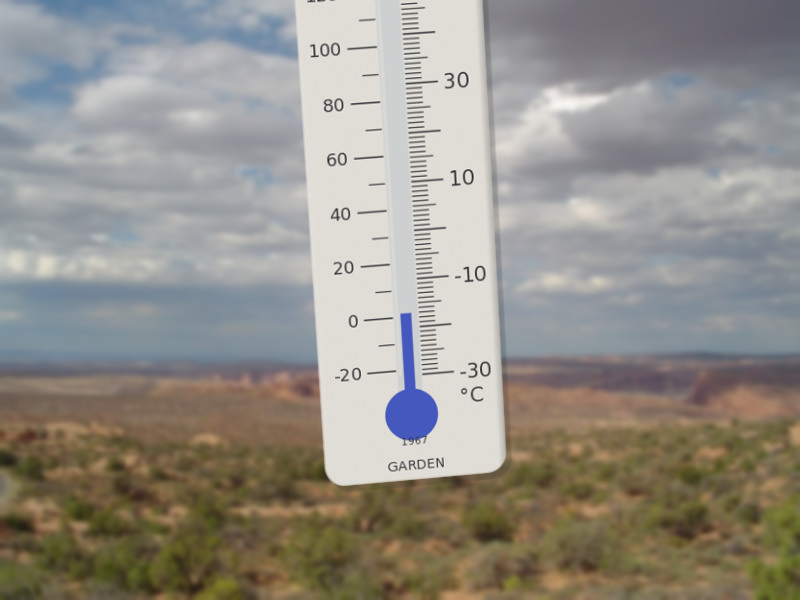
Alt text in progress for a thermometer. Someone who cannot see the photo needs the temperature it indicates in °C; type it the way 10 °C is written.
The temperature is -17 °C
